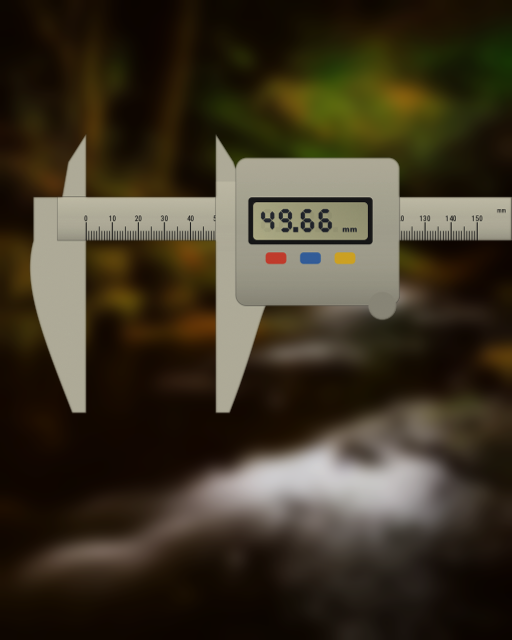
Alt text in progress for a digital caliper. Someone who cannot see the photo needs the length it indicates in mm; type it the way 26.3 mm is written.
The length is 49.66 mm
